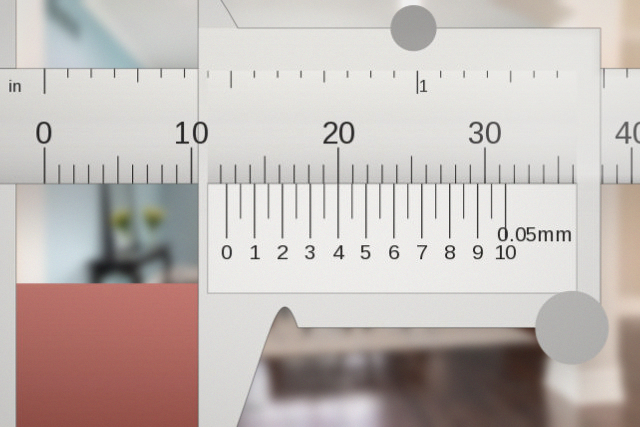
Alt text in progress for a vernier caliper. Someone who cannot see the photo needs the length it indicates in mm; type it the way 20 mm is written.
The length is 12.4 mm
